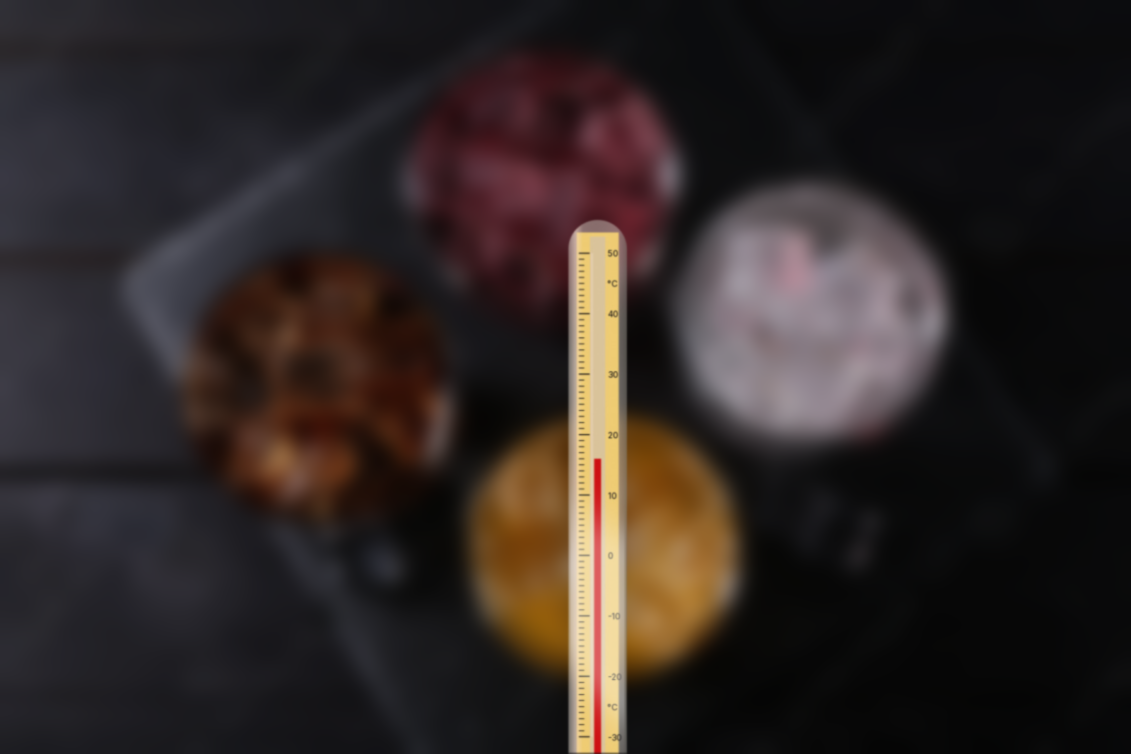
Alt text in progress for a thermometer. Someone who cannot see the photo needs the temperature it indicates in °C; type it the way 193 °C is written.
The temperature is 16 °C
